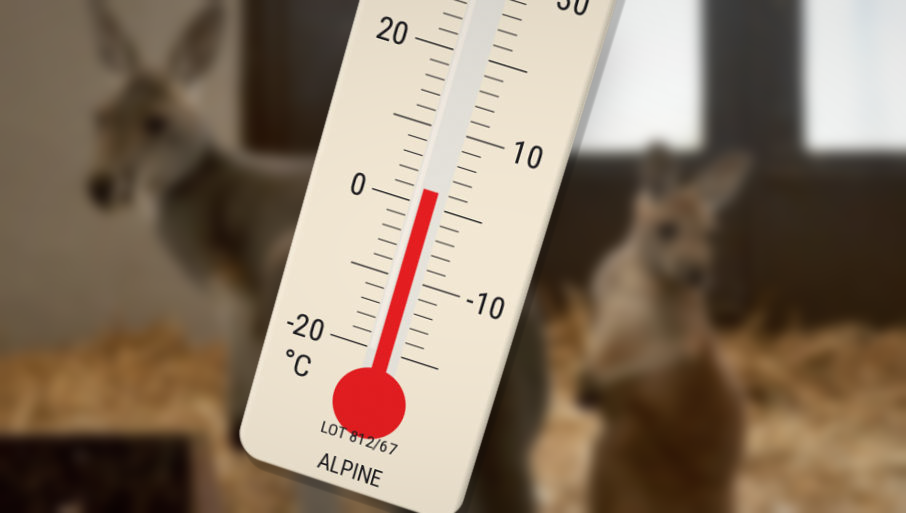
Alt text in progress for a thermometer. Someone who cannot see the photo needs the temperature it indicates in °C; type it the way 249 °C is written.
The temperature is 2 °C
